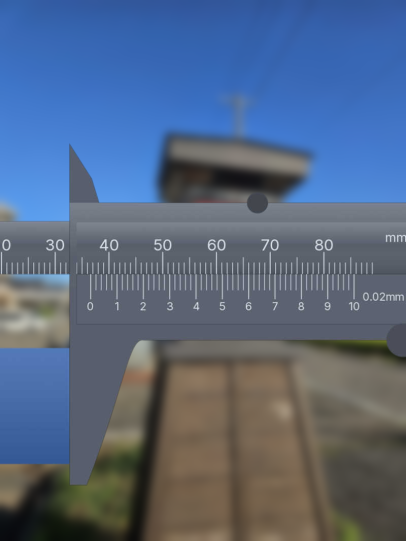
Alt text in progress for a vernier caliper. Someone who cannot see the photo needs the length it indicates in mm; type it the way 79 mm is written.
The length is 36.6 mm
